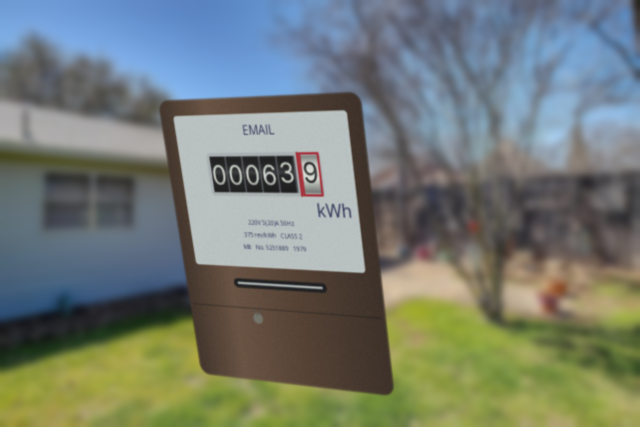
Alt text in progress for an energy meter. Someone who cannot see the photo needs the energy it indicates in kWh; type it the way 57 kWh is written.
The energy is 63.9 kWh
